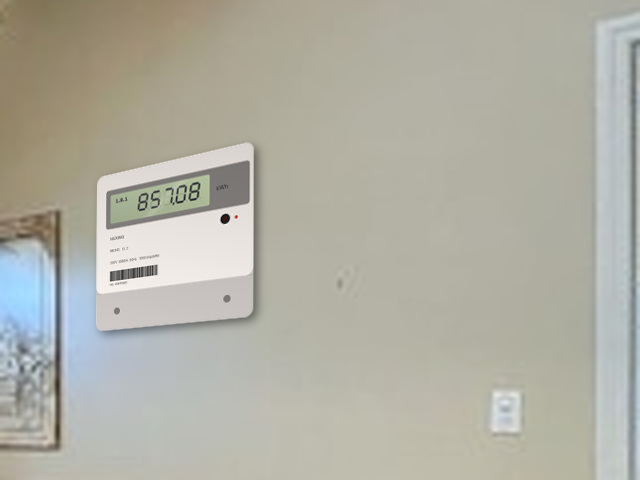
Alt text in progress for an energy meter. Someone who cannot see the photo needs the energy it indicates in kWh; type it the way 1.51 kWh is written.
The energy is 857.08 kWh
